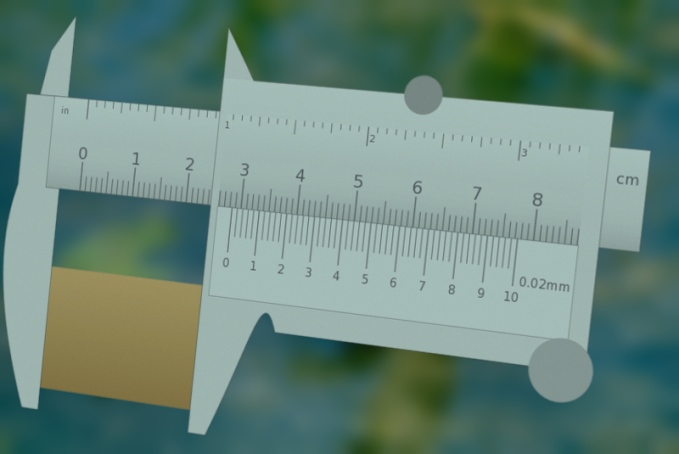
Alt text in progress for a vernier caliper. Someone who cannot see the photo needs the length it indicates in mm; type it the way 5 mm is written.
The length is 28.4 mm
